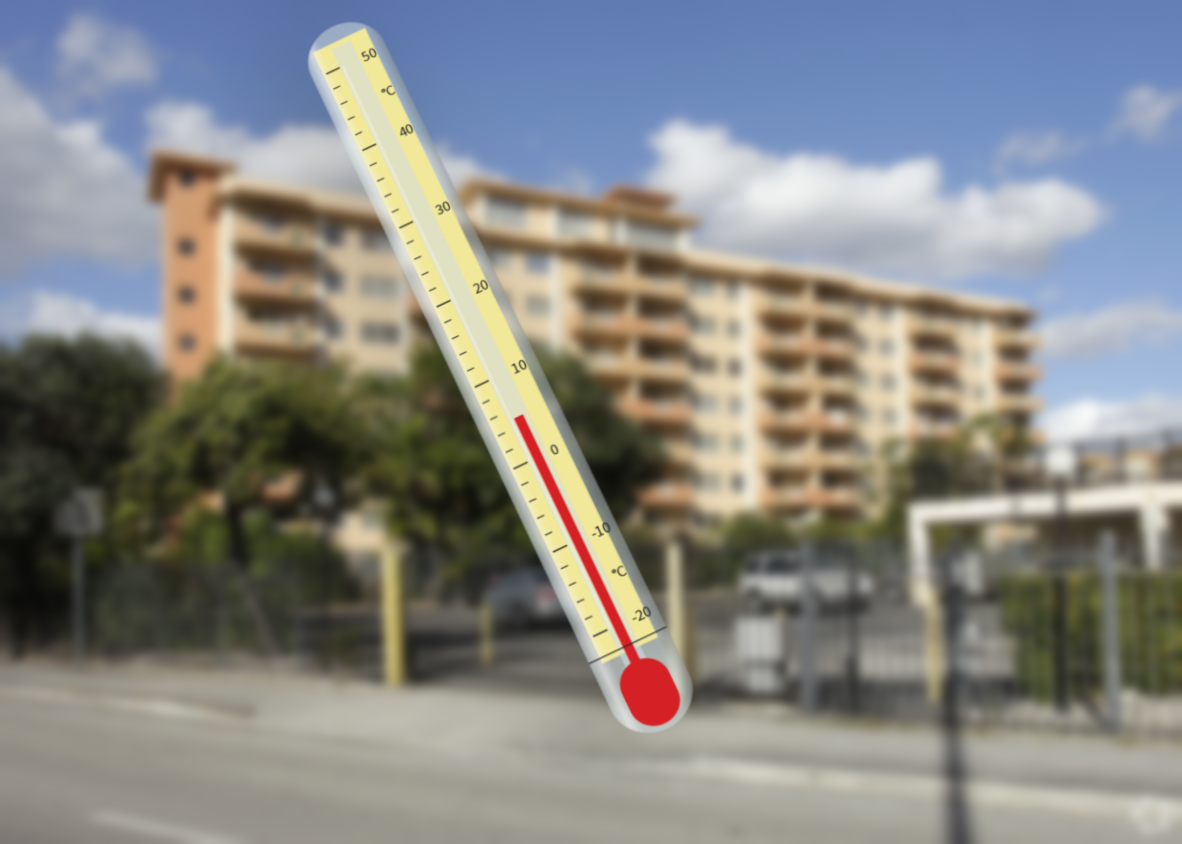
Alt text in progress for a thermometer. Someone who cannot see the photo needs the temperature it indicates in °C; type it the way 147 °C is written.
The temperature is 5 °C
